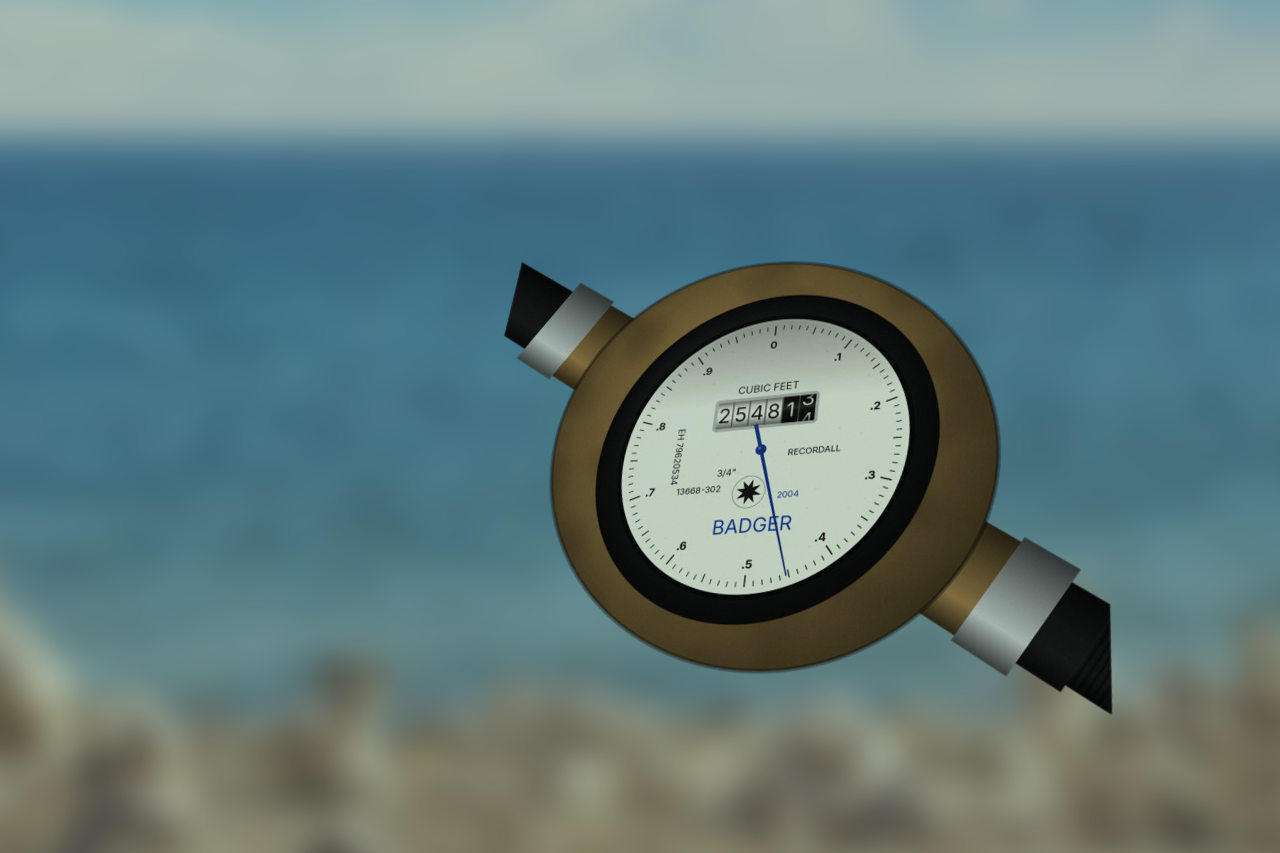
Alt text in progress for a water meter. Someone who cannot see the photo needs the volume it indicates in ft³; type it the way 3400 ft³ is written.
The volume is 254813.45 ft³
